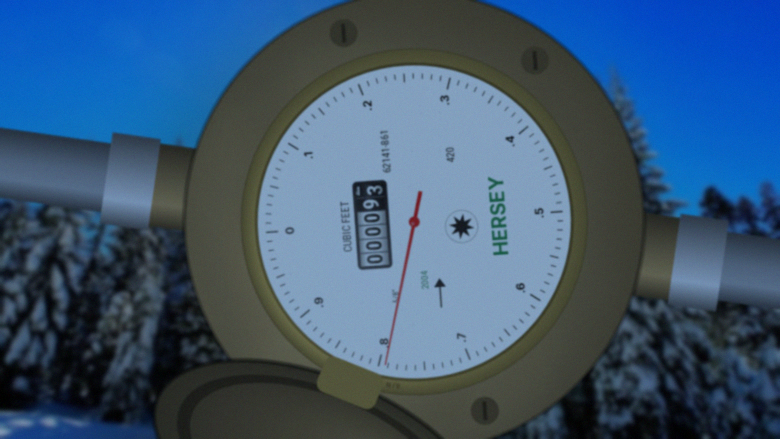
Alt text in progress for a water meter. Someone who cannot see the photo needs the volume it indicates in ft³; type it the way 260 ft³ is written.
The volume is 92.79 ft³
